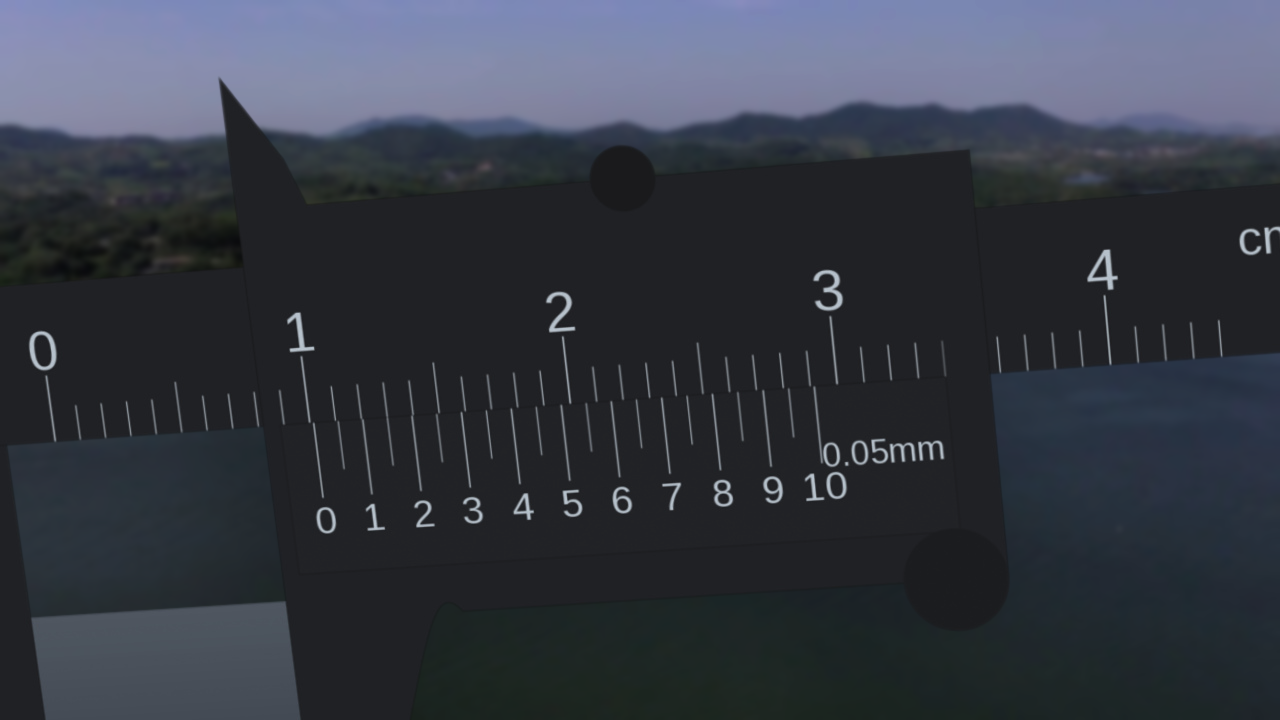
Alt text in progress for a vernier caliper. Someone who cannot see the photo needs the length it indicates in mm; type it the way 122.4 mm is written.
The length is 10.15 mm
